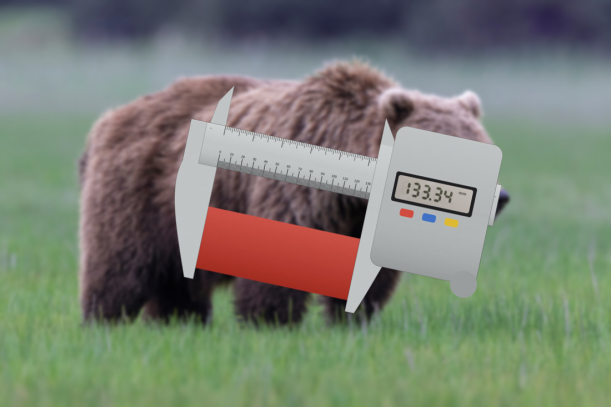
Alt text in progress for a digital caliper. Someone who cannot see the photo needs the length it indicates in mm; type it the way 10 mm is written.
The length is 133.34 mm
